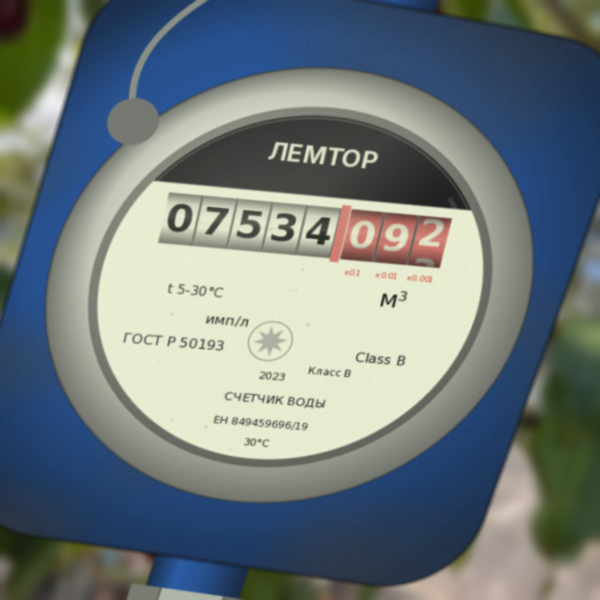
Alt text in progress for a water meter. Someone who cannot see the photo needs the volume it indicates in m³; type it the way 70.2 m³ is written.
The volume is 7534.092 m³
